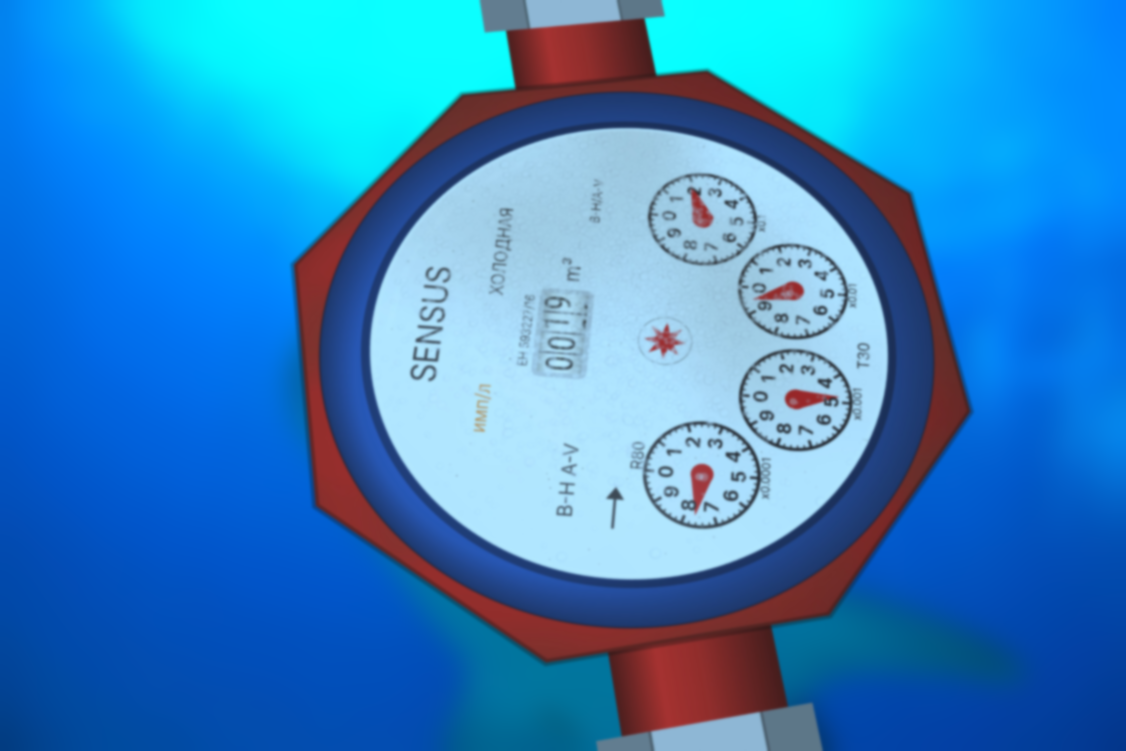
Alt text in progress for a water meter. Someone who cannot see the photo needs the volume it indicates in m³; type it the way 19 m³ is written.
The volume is 19.1947 m³
